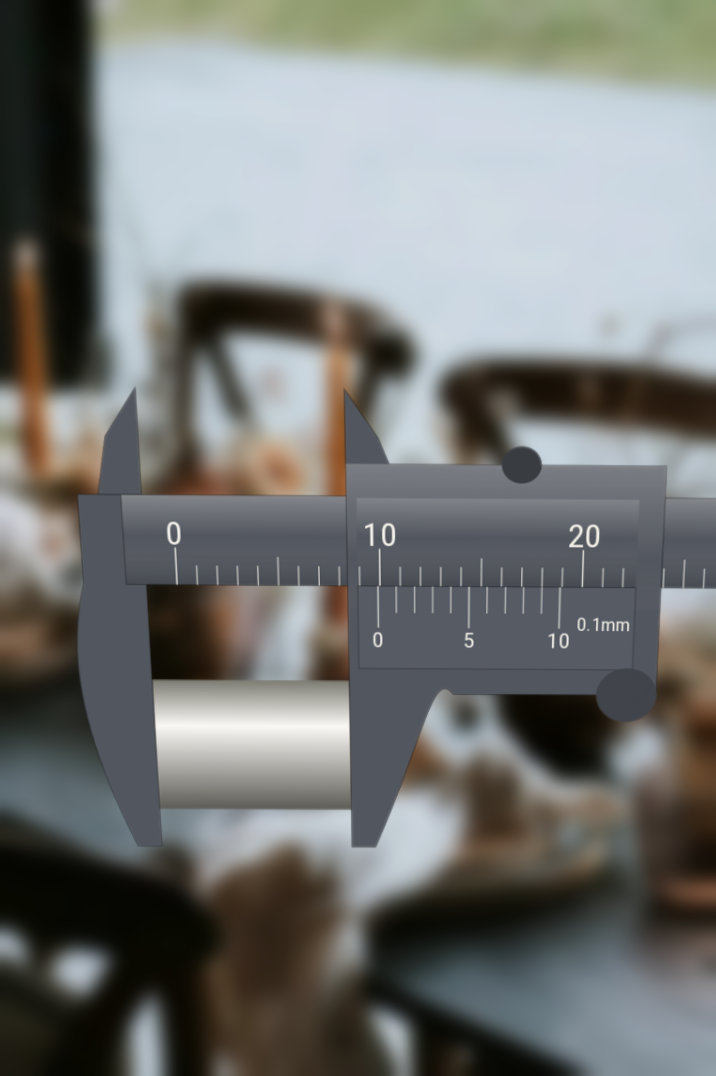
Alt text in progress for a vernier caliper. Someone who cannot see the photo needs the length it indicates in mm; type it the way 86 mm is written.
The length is 9.9 mm
